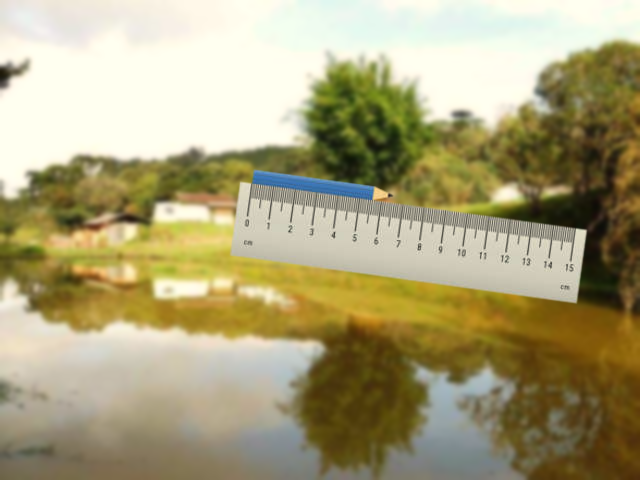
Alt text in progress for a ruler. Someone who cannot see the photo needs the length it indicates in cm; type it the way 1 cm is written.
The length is 6.5 cm
